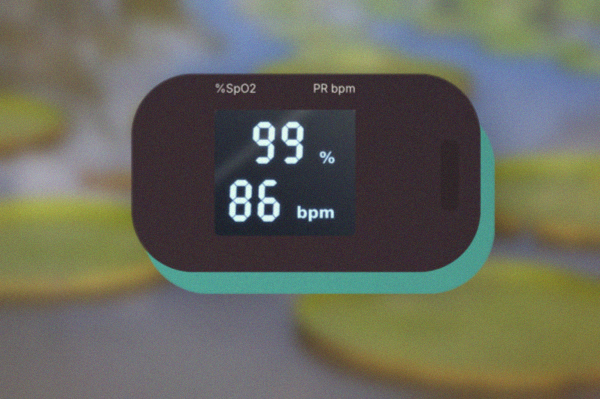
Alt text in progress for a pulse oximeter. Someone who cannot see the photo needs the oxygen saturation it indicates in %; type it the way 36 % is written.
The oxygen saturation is 99 %
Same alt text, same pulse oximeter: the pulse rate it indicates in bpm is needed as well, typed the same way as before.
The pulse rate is 86 bpm
